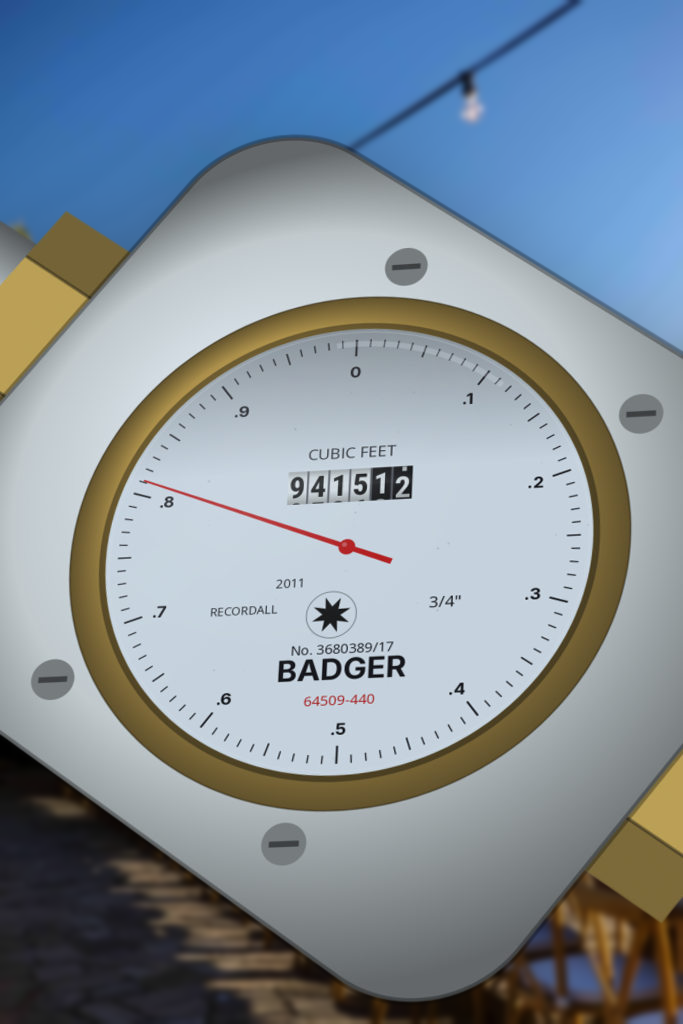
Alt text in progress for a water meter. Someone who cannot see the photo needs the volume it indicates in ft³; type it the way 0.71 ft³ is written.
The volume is 941511.81 ft³
